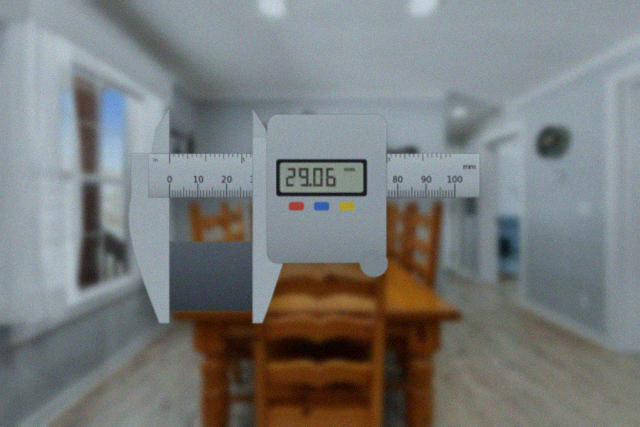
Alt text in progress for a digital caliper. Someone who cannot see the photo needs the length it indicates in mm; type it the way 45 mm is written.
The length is 29.06 mm
